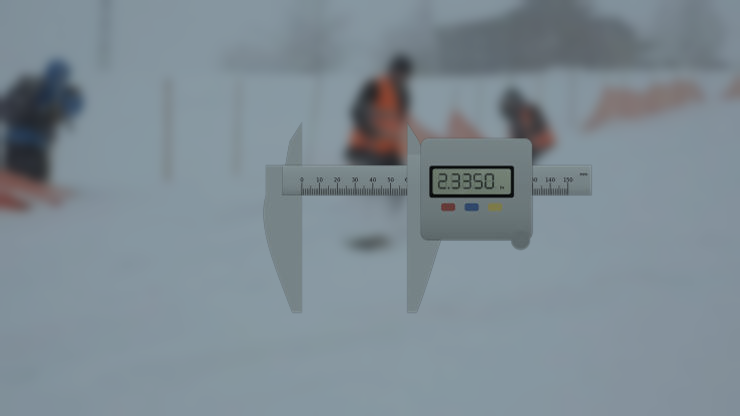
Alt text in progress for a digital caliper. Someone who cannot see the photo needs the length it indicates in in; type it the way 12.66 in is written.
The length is 2.3350 in
